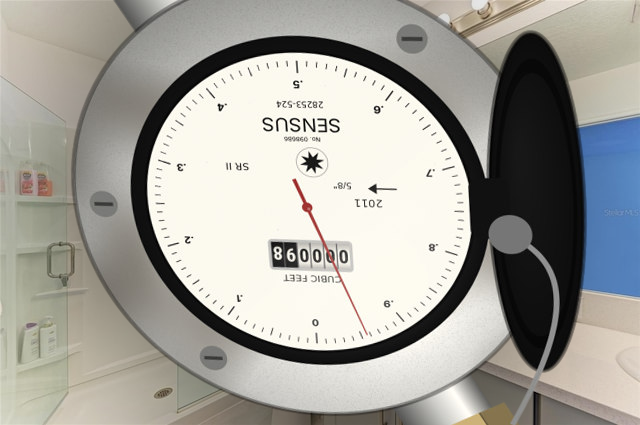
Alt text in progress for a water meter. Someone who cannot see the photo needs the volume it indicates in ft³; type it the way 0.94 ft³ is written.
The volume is 97.94 ft³
